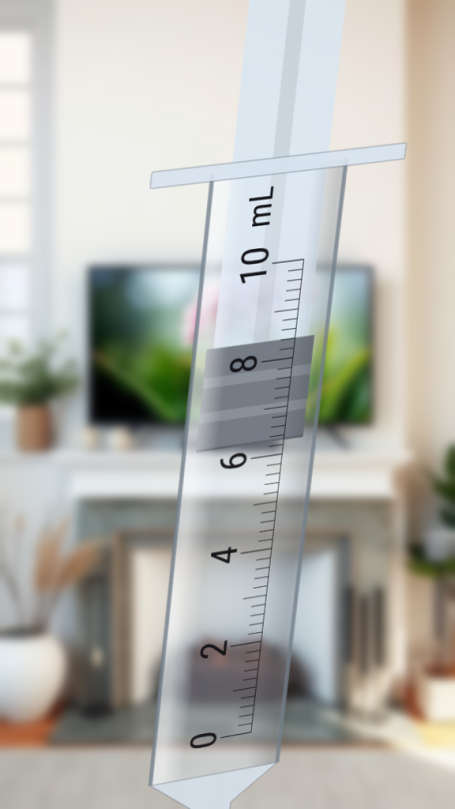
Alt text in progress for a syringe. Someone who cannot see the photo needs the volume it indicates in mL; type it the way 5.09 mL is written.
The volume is 6.3 mL
